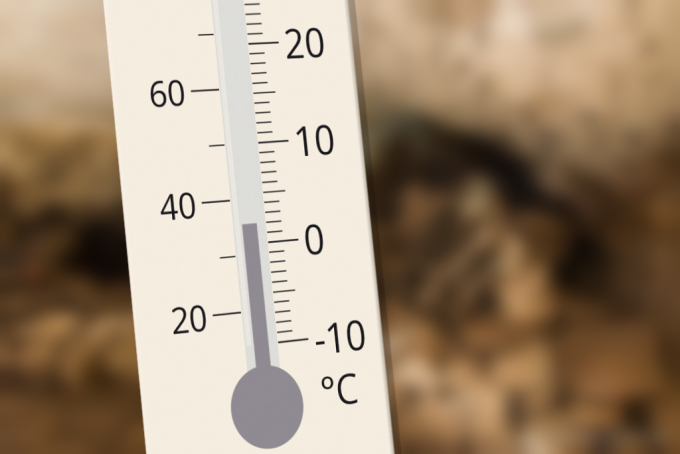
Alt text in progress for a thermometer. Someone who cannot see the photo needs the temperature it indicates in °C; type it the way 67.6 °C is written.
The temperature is 2 °C
